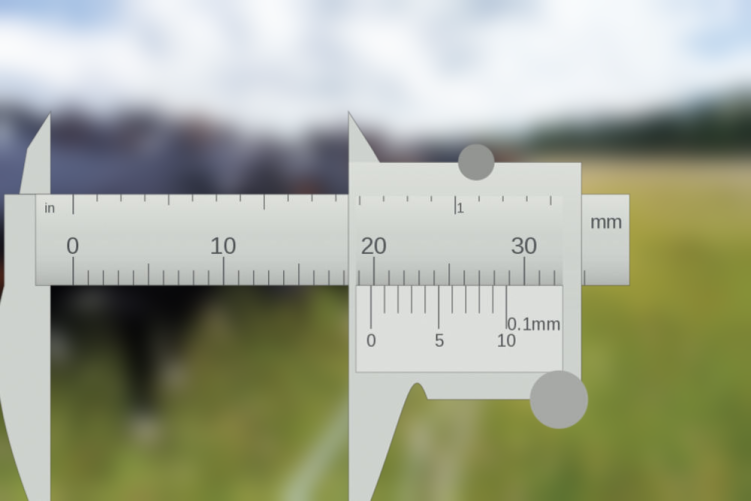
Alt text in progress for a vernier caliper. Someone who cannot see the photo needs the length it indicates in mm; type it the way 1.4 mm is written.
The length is 19.8 mm
